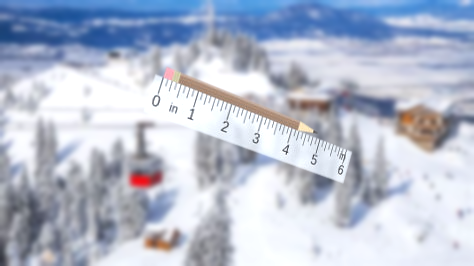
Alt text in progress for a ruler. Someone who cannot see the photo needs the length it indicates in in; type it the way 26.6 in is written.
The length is 4.875 in
